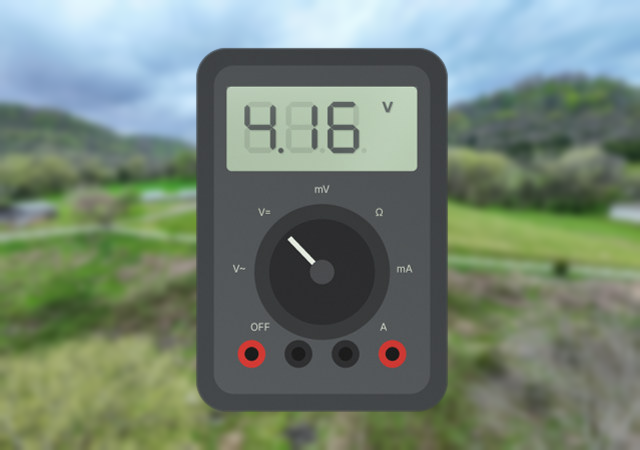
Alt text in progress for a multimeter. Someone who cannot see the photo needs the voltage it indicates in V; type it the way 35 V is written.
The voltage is 4.16 V
